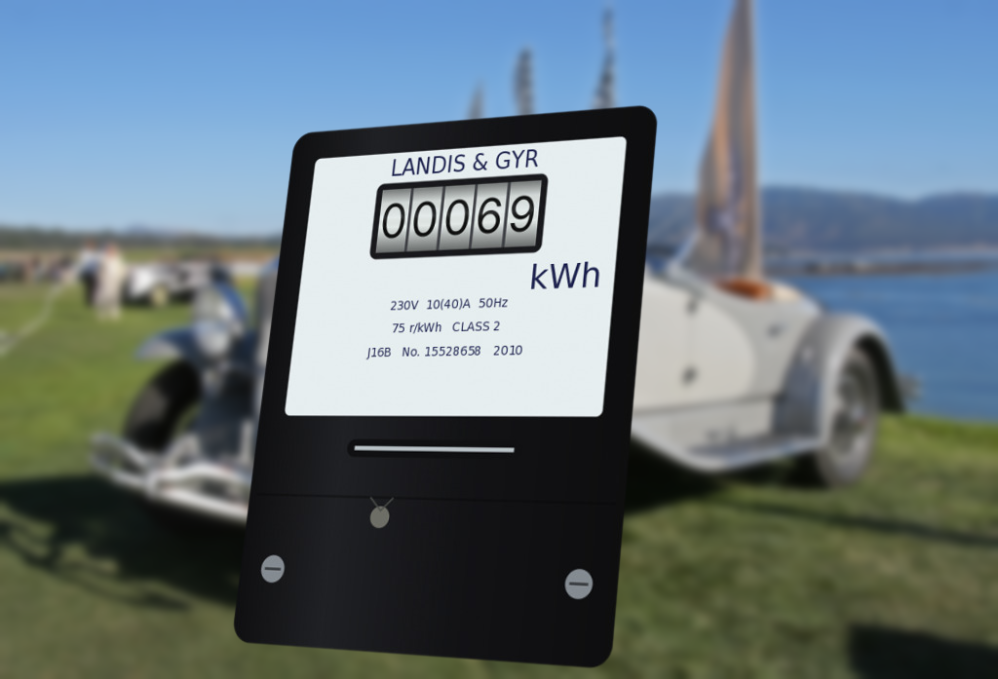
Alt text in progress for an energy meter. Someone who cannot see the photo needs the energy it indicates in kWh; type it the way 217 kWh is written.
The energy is 69 kWh
